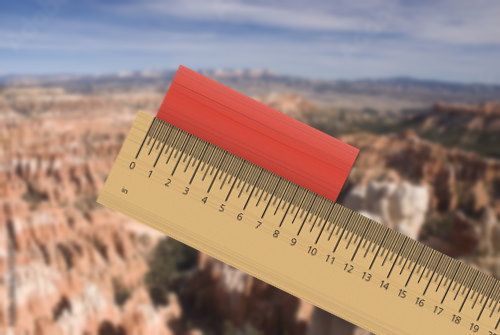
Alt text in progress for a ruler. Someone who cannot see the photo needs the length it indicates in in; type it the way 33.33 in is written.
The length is 10 in
